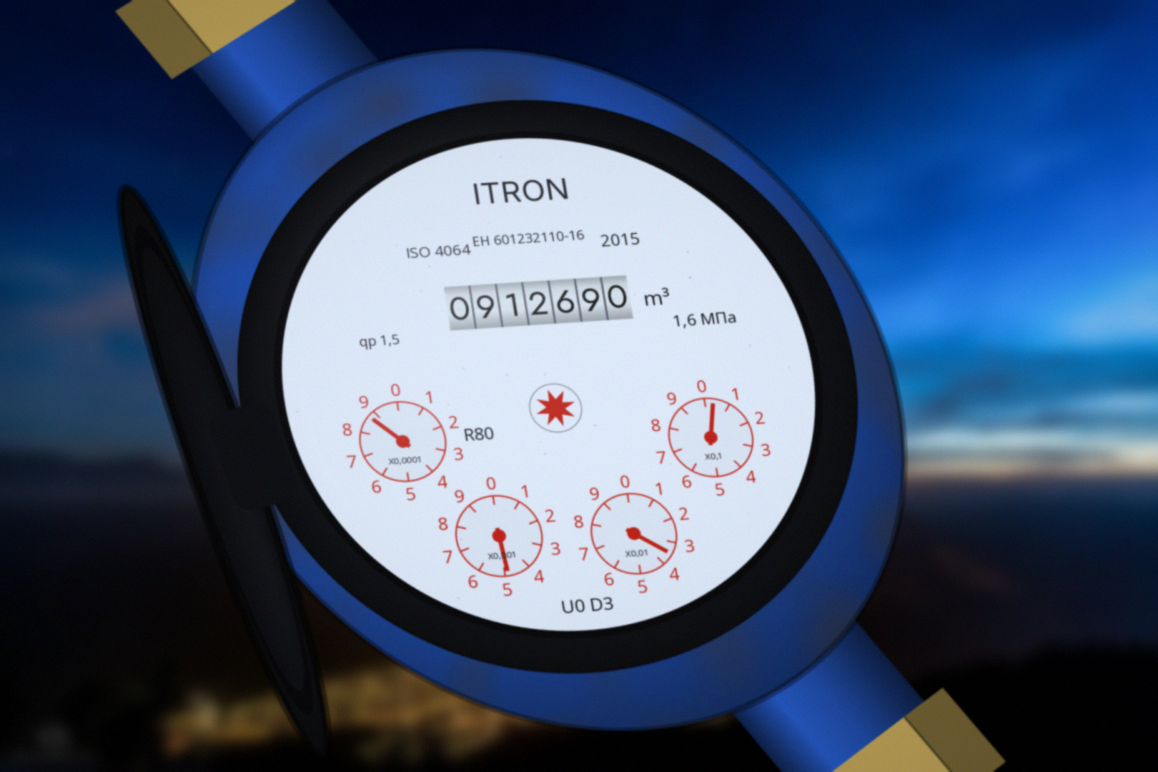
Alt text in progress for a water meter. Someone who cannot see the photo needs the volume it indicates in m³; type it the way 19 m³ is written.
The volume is 912690.0348 m³
